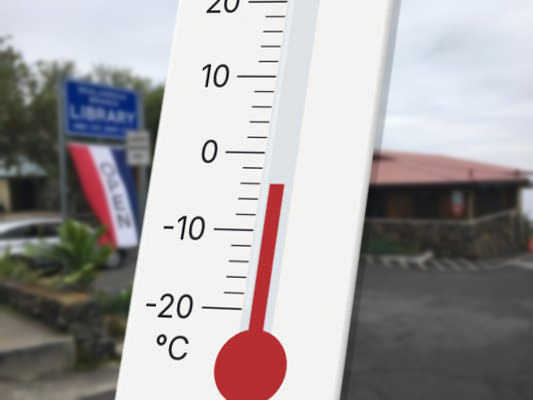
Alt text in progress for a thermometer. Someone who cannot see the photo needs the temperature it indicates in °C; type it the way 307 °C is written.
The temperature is -4 °C
